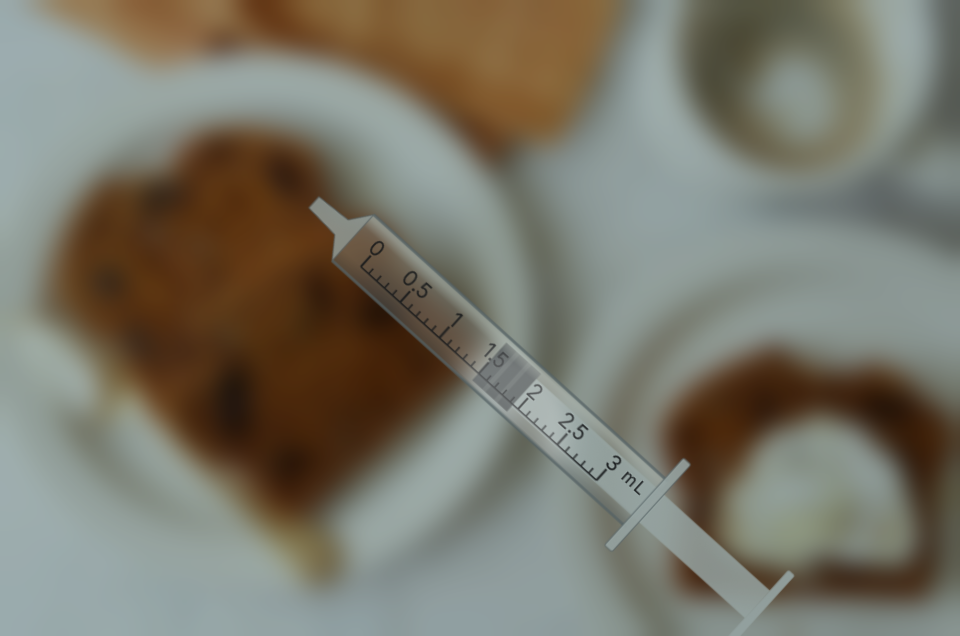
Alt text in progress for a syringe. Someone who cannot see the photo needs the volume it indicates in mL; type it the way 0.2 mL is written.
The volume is 1.5 mL
